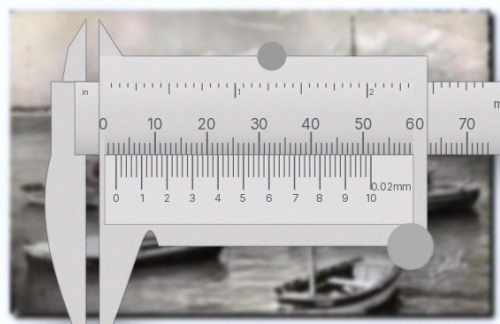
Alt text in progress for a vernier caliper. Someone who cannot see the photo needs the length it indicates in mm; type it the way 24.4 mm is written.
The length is 2.5 mm
